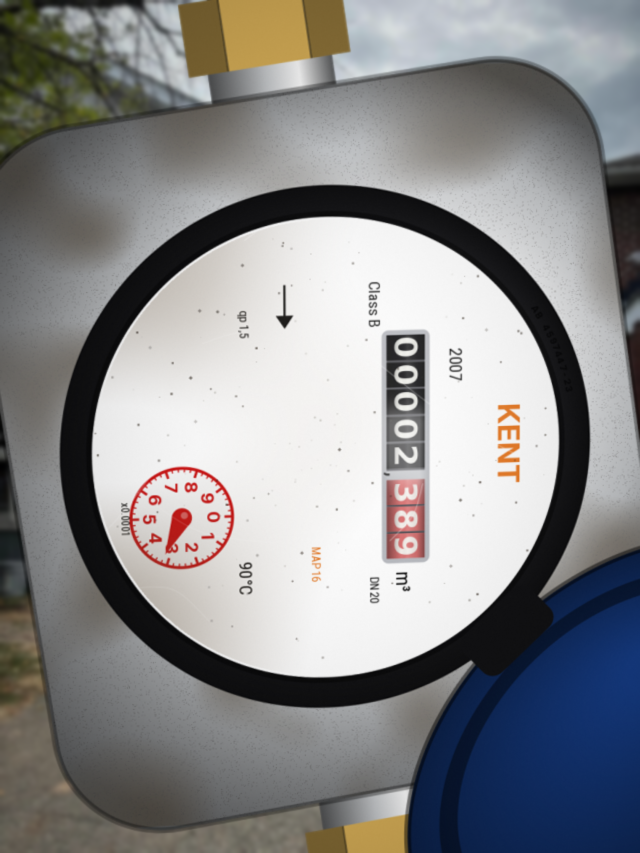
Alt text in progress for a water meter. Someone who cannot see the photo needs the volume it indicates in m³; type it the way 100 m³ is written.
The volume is 2.3893 m³
